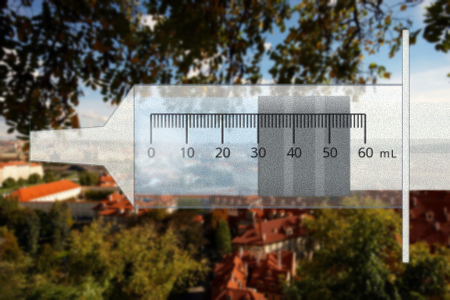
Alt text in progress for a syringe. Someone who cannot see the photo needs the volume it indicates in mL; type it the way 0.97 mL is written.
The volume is 30 mL
